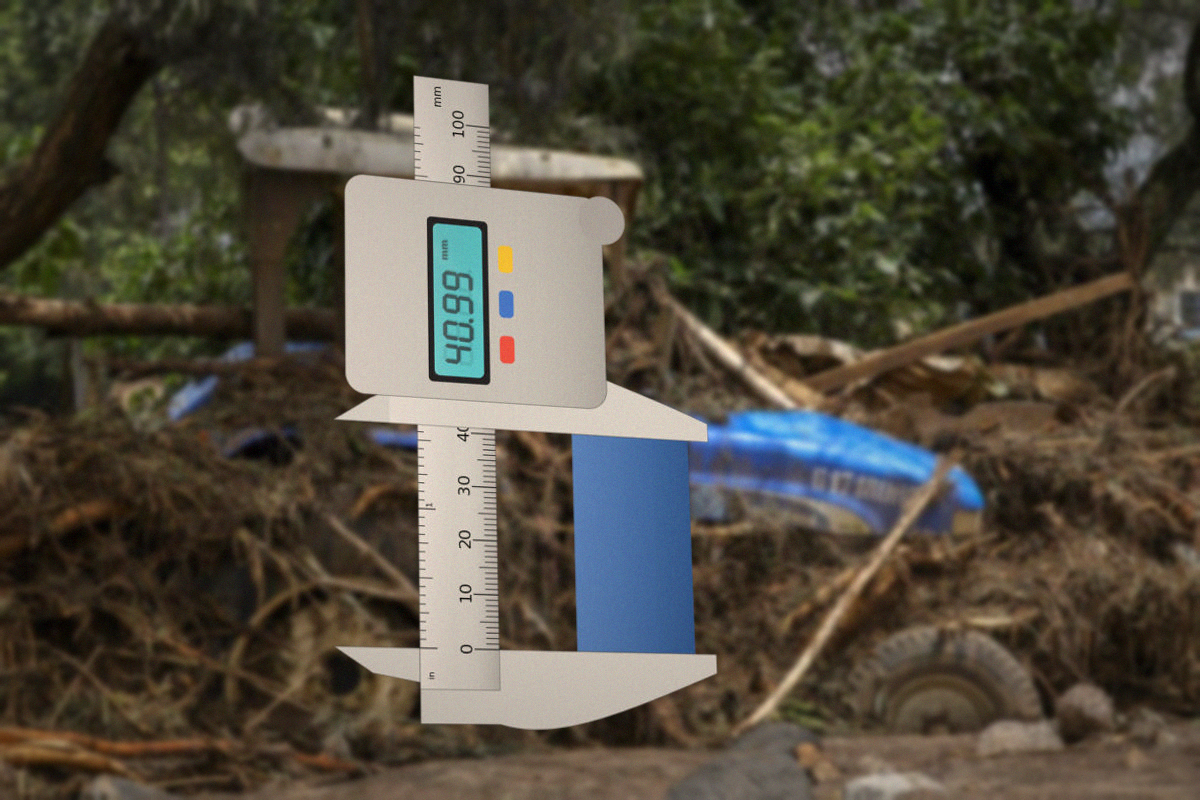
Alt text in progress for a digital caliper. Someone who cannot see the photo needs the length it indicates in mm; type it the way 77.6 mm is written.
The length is 40.99 mm
